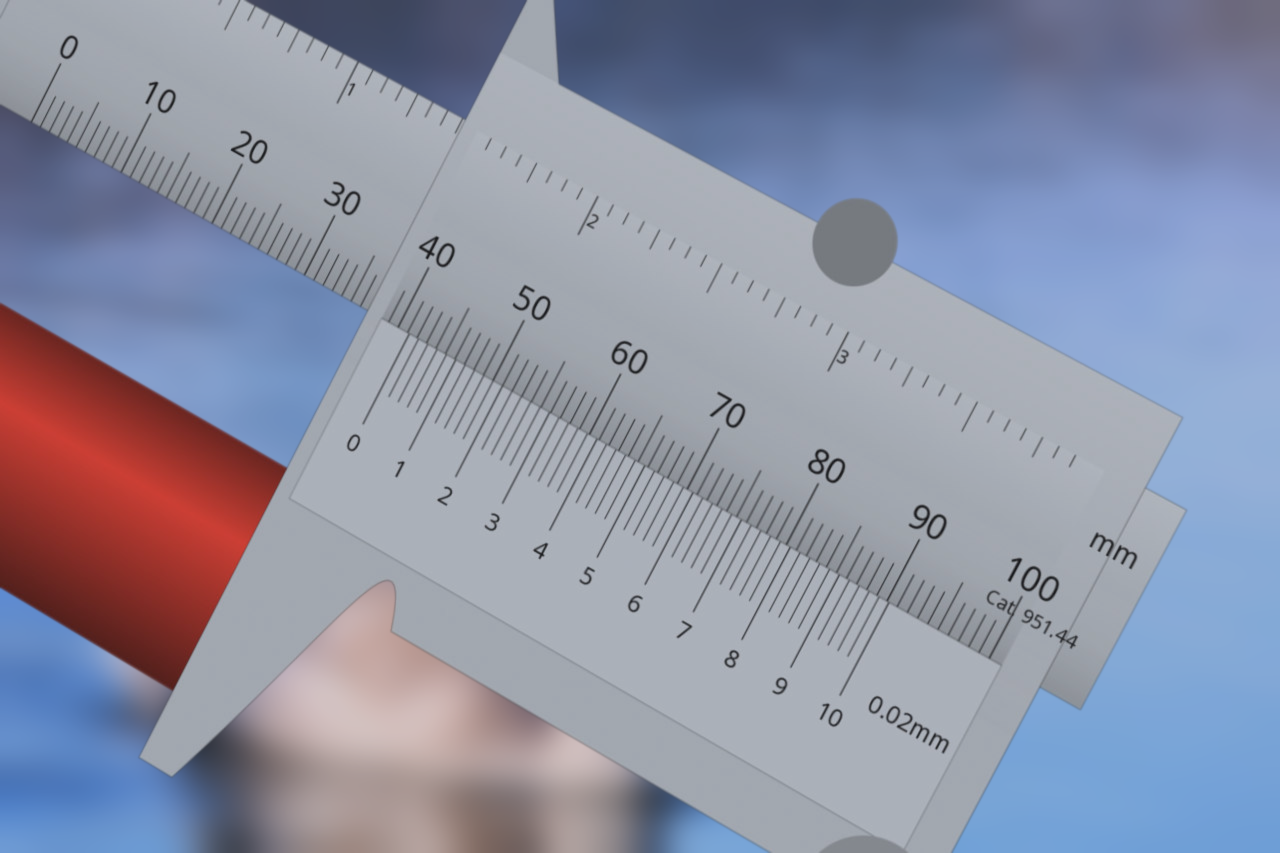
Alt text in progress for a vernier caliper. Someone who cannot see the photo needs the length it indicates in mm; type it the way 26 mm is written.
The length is 41.2 mm
